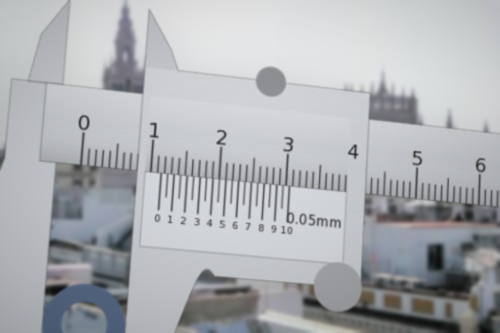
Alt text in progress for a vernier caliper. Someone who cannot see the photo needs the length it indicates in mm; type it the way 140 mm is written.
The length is 11.5 mm
